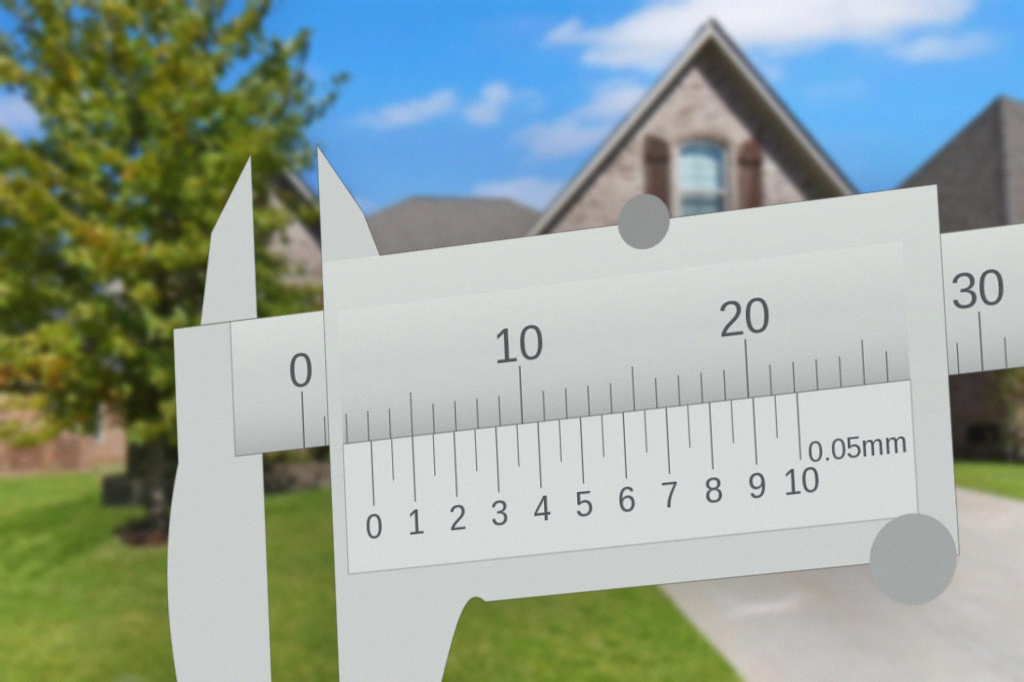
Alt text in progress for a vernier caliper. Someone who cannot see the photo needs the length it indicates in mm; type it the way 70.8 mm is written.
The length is 3.1 mm
